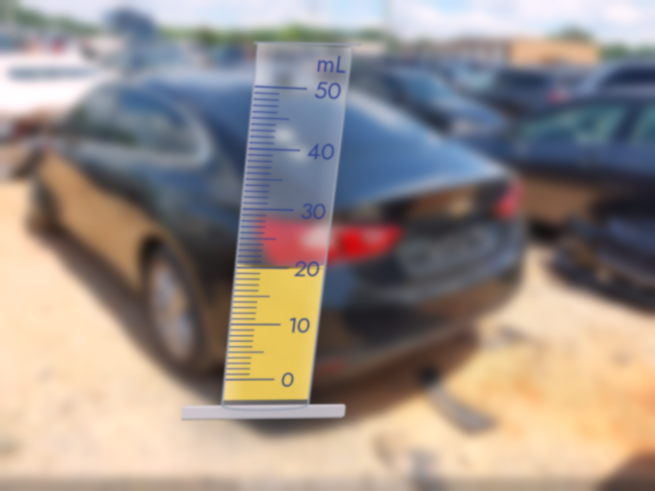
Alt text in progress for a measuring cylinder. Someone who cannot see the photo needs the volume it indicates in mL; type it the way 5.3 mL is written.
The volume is 20 mL
